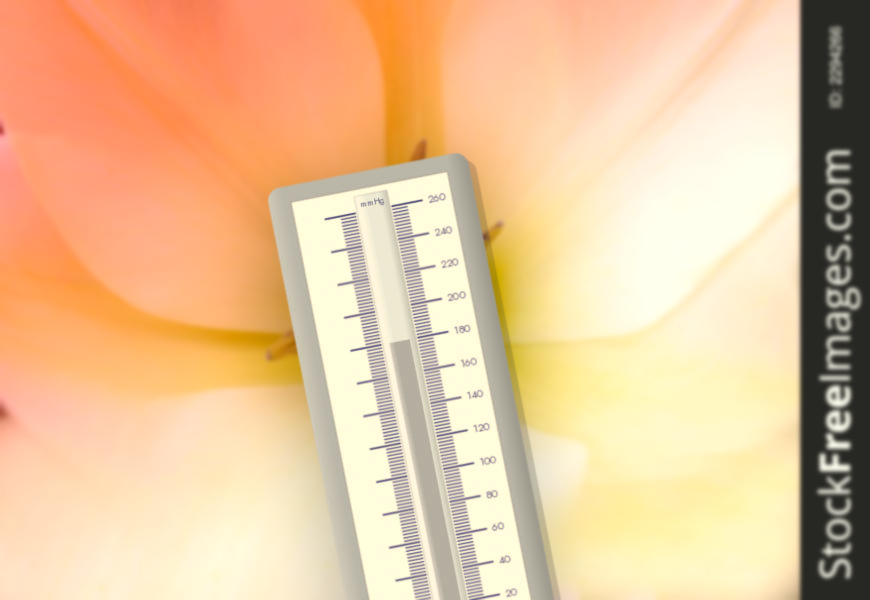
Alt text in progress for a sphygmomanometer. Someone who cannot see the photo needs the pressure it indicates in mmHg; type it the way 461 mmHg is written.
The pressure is 180 mmHg
